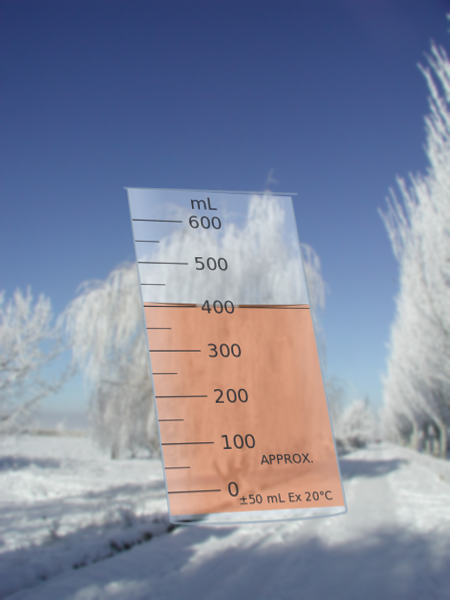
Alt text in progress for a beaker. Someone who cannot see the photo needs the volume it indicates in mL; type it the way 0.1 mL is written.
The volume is 400 mL
